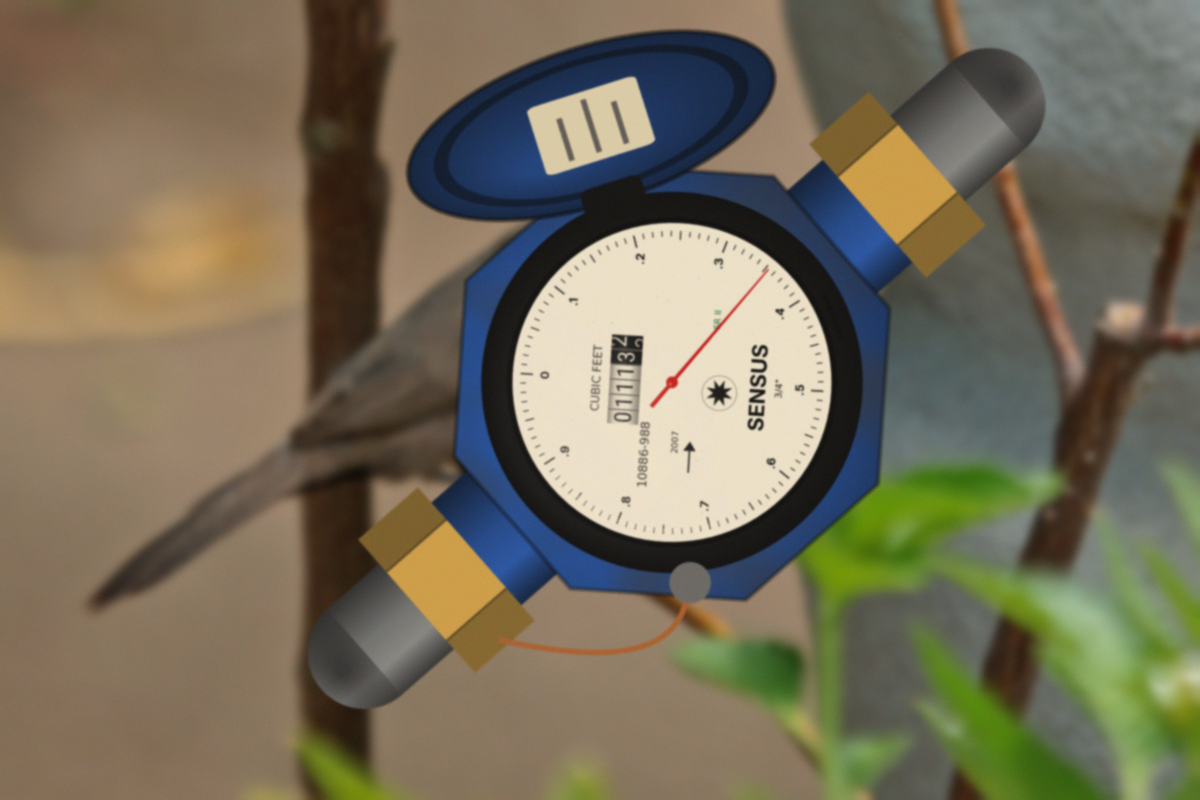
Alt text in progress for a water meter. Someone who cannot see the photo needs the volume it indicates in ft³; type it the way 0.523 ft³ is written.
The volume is 11132.35 ft³
